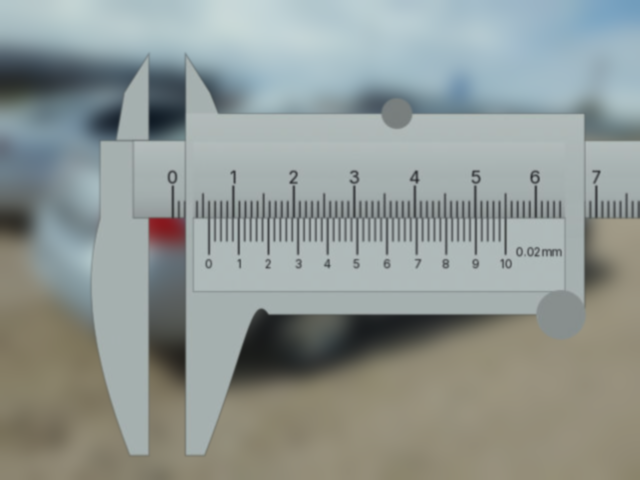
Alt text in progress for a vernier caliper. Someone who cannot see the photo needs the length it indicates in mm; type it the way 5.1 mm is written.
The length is 6.0 mm
